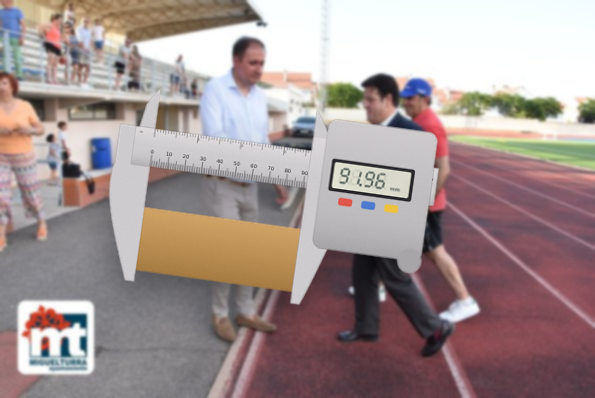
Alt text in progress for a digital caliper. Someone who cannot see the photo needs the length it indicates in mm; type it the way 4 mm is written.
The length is 91.96 mm
